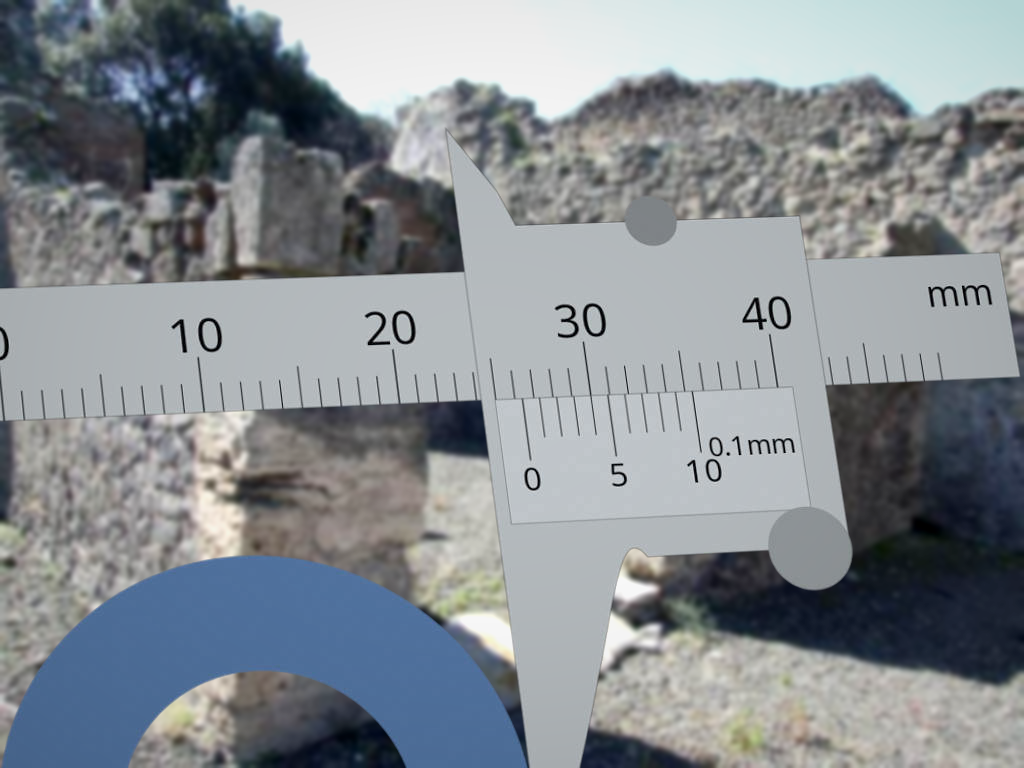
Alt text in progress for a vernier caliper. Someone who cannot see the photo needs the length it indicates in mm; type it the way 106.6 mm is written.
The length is 26.4 mm
